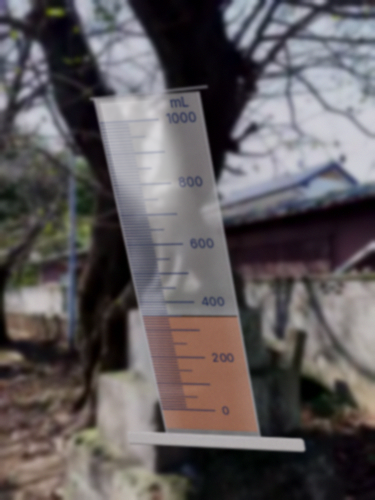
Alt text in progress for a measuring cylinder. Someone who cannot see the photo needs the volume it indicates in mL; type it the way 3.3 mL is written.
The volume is 350 mL
